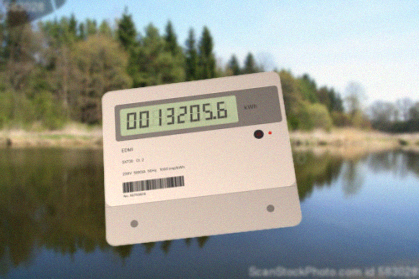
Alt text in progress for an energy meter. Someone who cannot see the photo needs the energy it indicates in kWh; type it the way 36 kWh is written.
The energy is 13205.6 kWh
